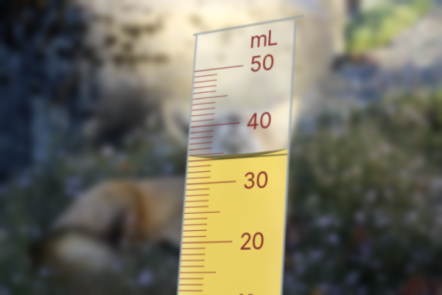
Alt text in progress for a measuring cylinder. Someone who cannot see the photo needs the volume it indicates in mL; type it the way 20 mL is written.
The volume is 34 mL
